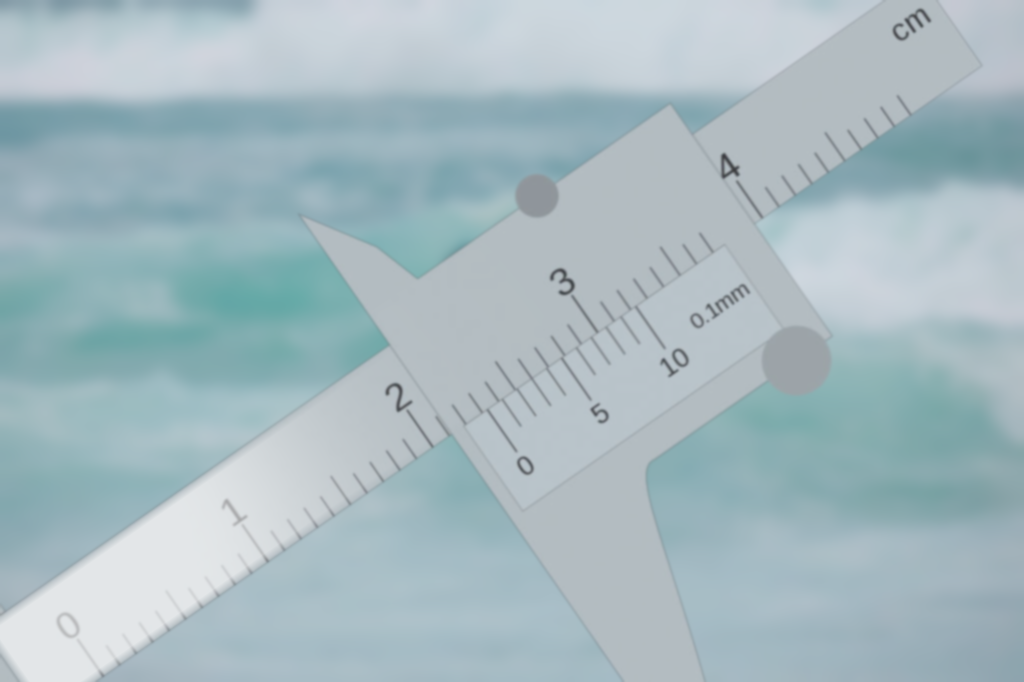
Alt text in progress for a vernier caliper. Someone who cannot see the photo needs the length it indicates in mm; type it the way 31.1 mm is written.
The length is 23.3 mm
